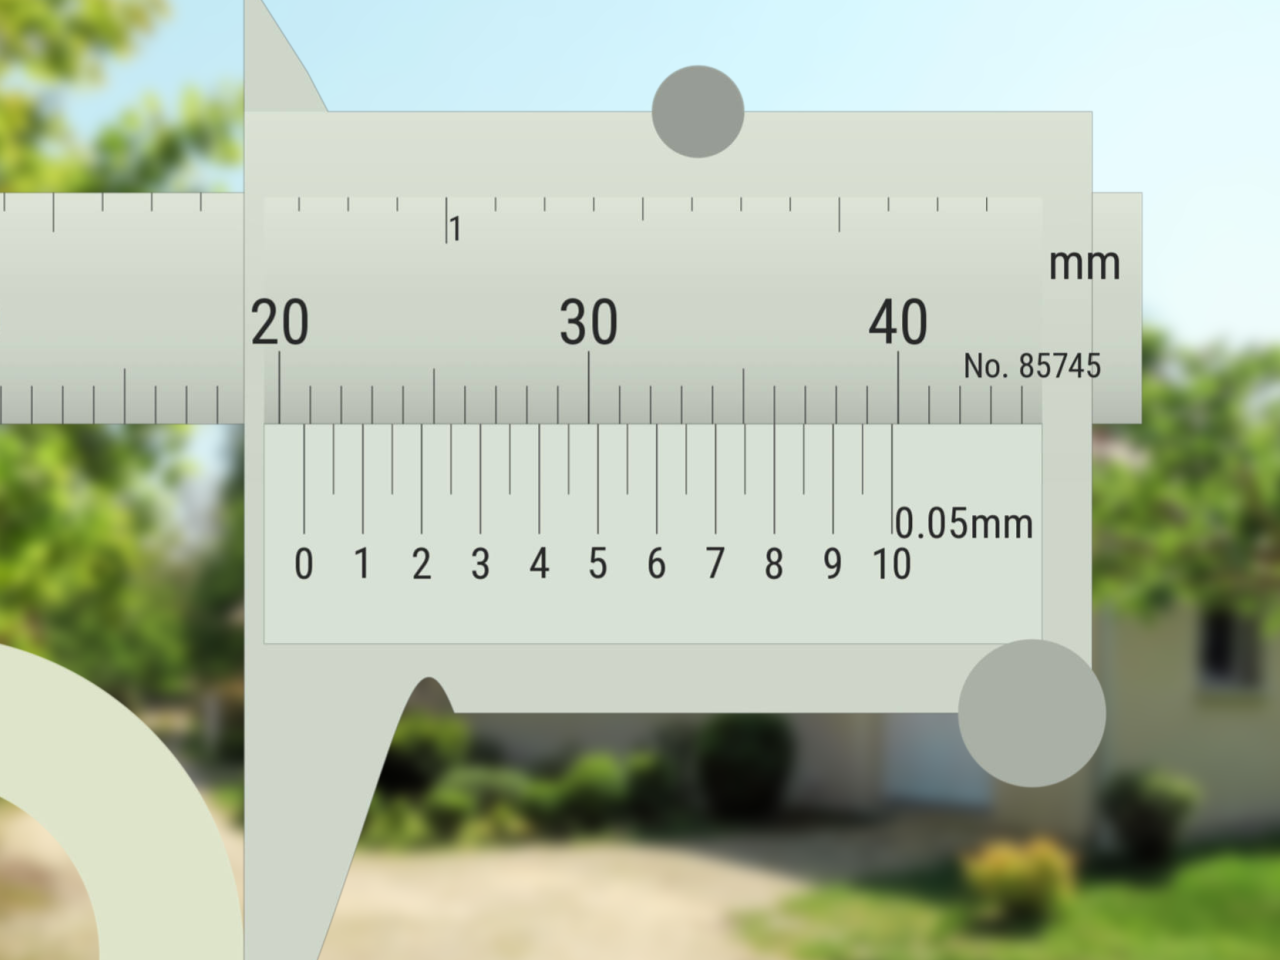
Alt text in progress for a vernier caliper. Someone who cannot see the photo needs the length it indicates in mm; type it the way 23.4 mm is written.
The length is 20.80 mm
